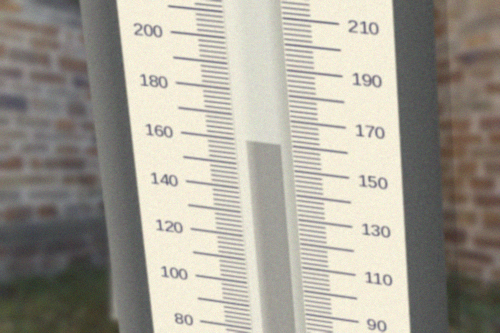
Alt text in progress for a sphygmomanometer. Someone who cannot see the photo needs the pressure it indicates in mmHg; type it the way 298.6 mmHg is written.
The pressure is 160 mmHg
